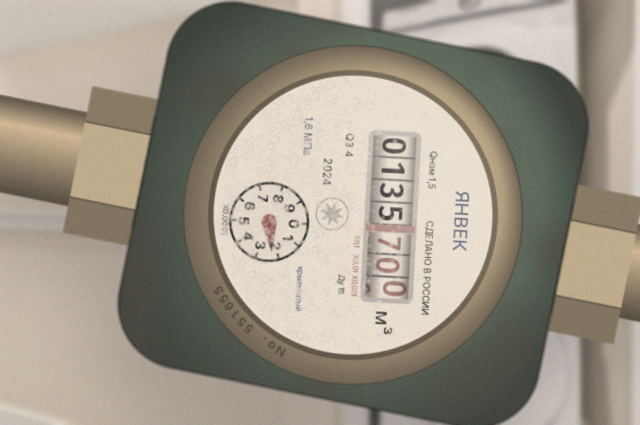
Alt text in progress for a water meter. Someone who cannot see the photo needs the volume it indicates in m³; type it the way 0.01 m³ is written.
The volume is 135.7002 m³
